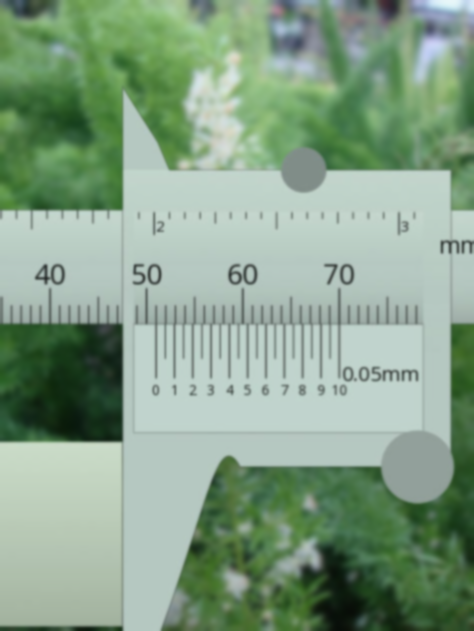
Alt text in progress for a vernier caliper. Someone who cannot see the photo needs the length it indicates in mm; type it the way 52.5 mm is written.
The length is 51.0 mm
